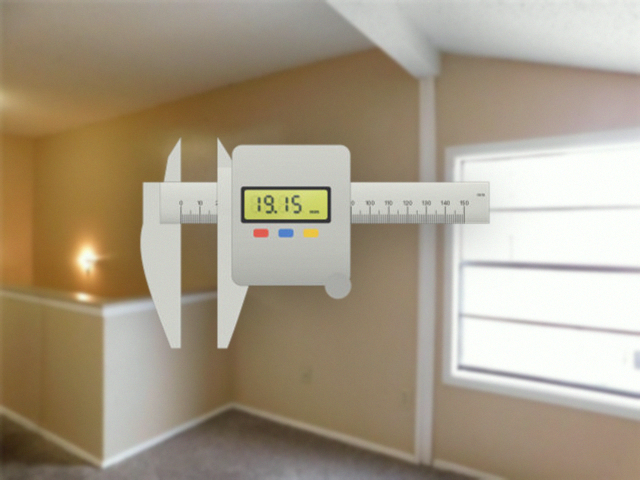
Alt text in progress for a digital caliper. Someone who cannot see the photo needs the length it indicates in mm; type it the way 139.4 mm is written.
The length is 19.15 mm
